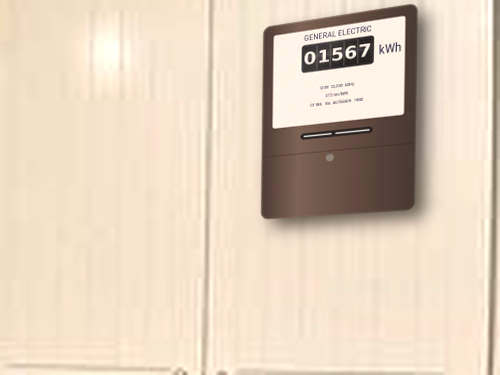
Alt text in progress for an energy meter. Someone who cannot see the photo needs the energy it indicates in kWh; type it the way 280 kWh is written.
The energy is 1567 kWh
